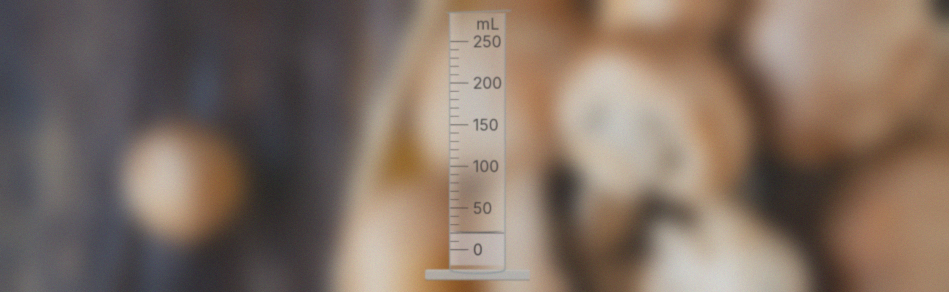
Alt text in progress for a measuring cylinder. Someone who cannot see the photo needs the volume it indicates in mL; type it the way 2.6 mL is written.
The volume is 20 mL
